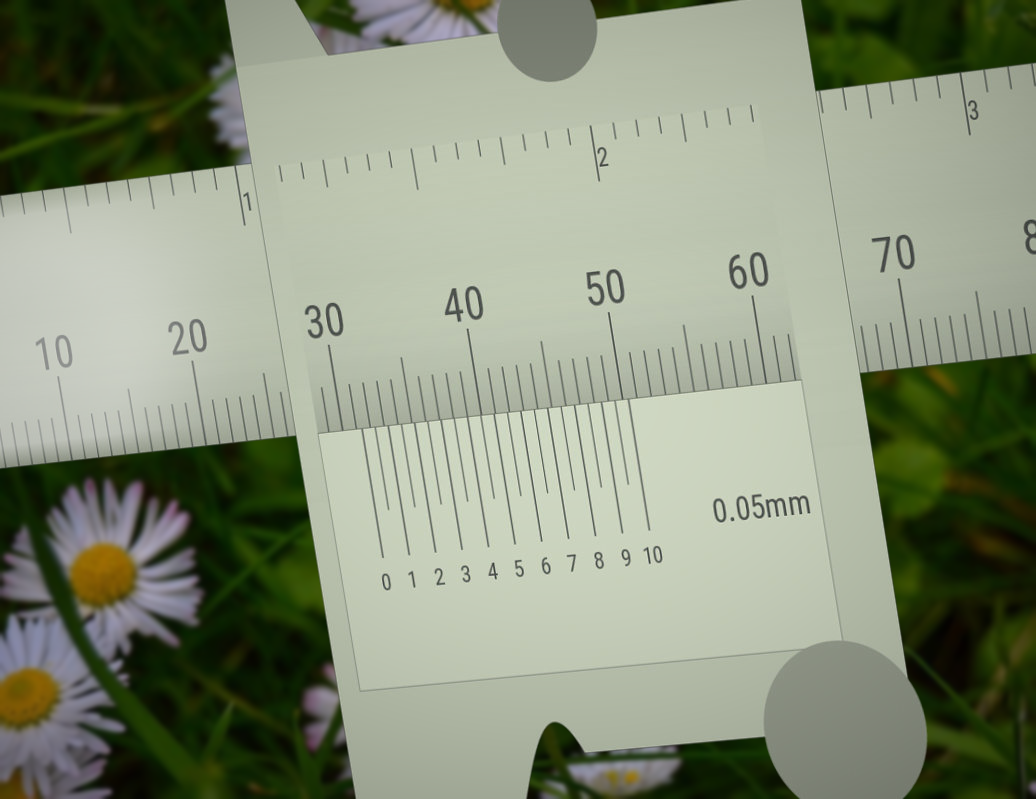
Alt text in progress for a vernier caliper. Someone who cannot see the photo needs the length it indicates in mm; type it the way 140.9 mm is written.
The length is 31.4 mm
